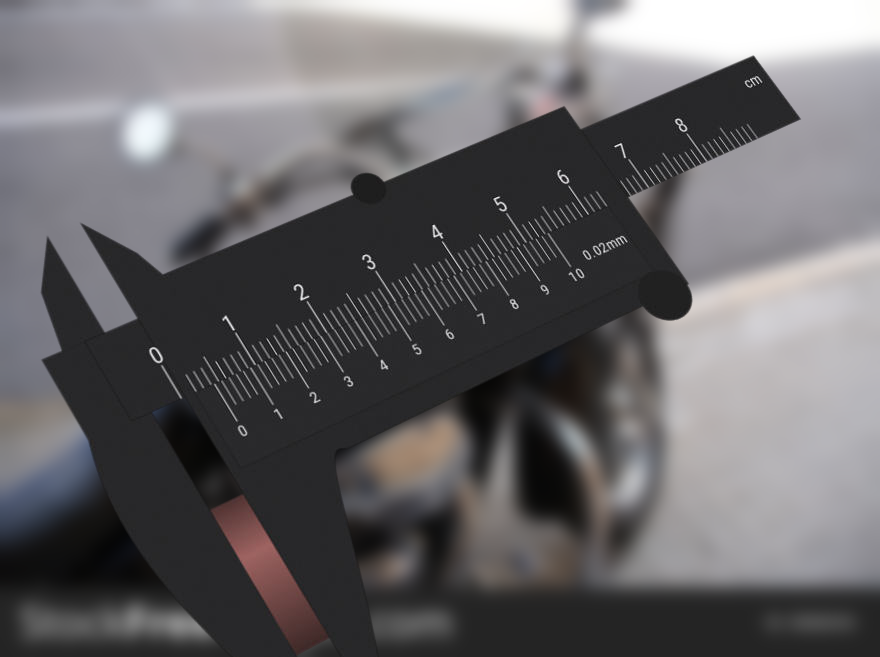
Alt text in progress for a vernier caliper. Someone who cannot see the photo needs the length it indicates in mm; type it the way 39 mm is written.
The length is 4.4 mm
